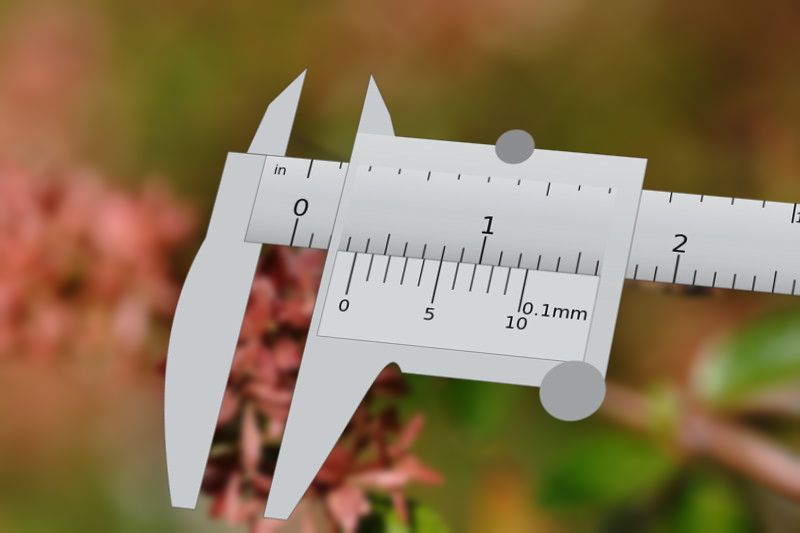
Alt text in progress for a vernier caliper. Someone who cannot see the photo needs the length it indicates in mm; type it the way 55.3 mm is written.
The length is 3.5 mm
